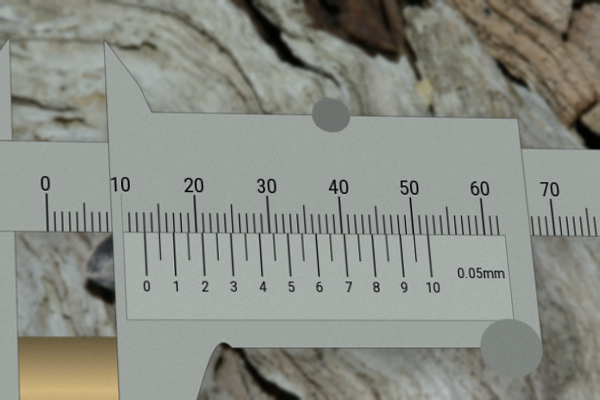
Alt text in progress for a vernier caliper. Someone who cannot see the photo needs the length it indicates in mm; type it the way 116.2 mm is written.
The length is 13.0 mm
